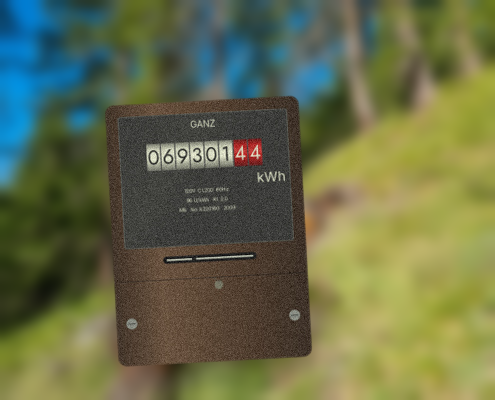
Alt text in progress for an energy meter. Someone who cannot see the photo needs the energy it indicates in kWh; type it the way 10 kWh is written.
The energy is 69301.44 kWh
